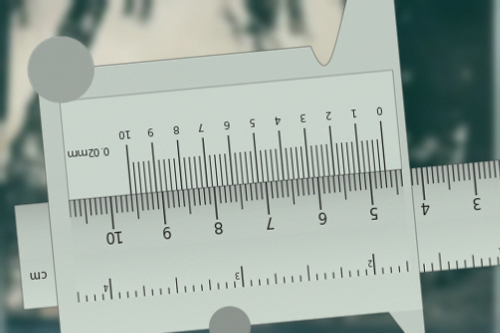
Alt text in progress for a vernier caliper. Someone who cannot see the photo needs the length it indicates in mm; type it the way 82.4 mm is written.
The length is 47.0 mm
